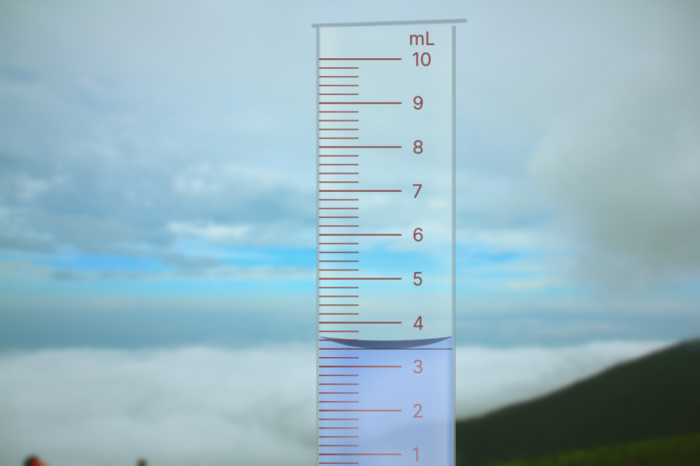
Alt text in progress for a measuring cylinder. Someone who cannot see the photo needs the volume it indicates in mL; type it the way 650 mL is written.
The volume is 3.4 mL
